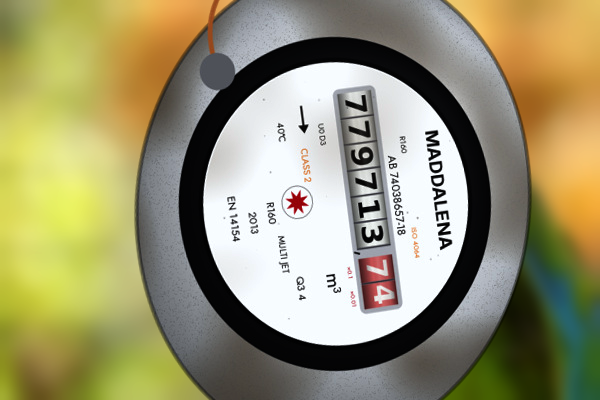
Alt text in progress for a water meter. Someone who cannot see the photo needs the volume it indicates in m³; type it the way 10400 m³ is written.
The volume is 779713.74 m³
